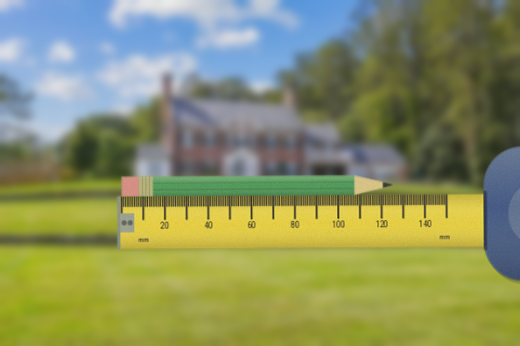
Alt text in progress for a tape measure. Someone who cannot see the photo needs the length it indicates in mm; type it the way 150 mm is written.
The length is 125 mm
